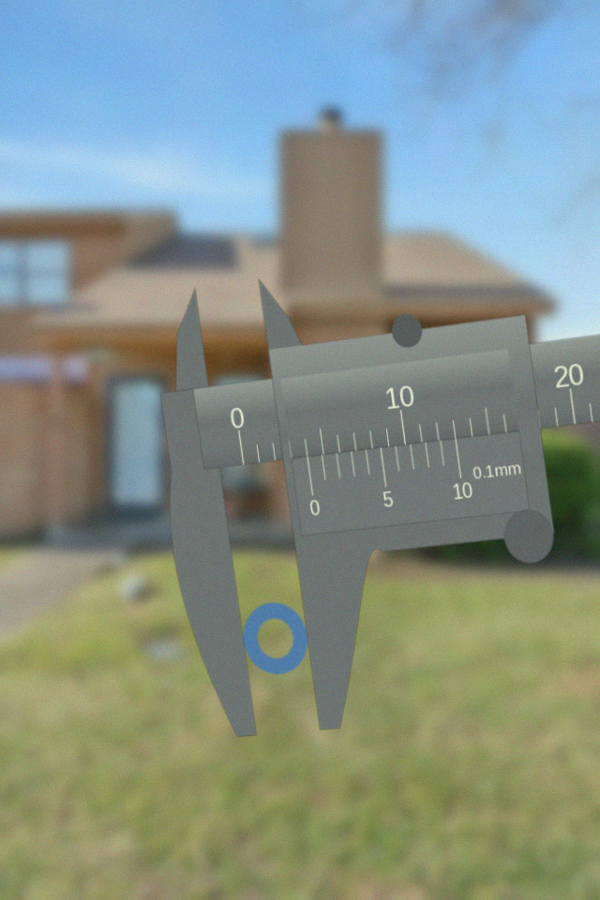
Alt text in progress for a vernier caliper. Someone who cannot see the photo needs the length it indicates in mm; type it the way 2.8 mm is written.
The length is 4.0 mm
